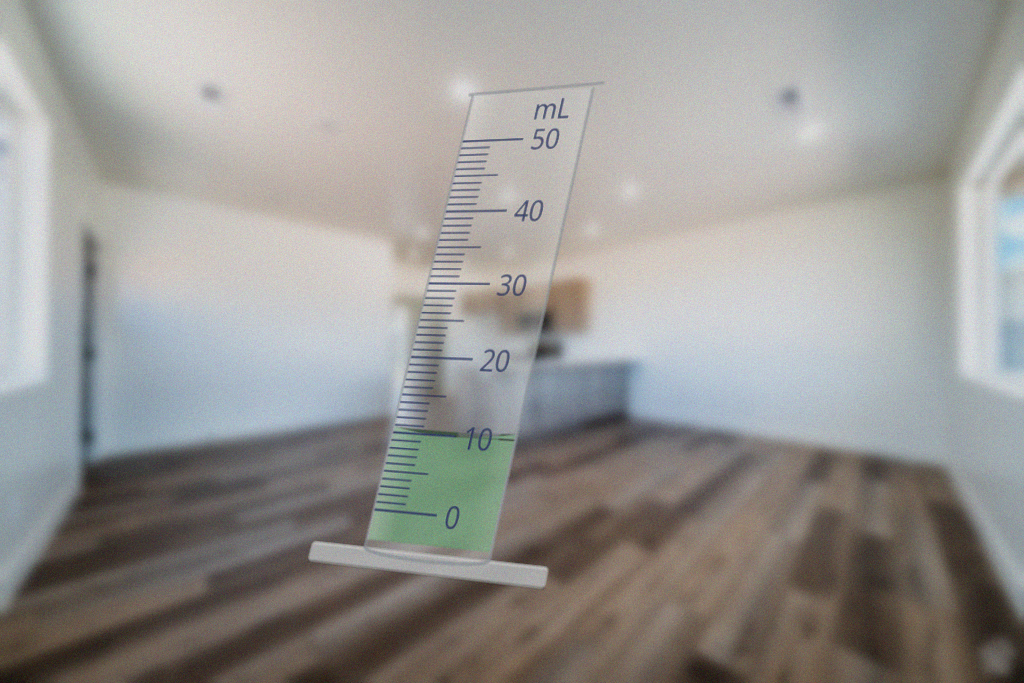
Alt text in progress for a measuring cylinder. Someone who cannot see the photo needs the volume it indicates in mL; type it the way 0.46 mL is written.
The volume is 10 mL
